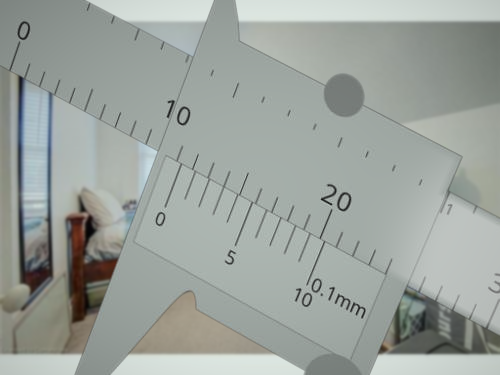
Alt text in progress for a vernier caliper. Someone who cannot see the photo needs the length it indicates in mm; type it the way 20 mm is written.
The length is 11.3 mm
